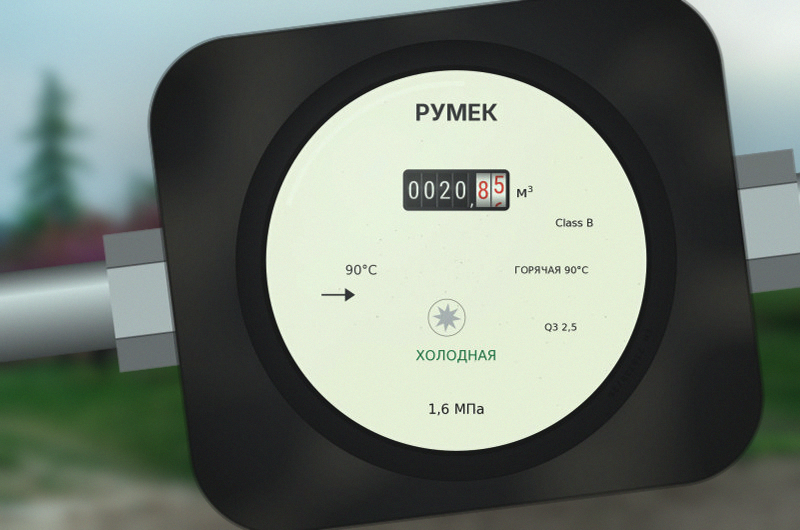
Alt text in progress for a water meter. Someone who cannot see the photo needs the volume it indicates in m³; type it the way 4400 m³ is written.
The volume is 20.85 m³
